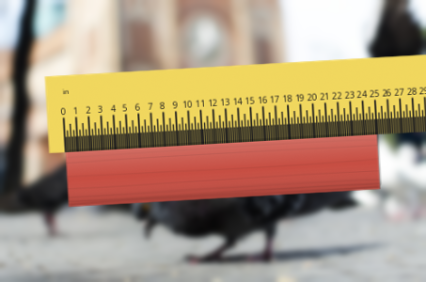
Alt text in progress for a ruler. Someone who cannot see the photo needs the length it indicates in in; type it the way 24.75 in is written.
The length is 25 in
